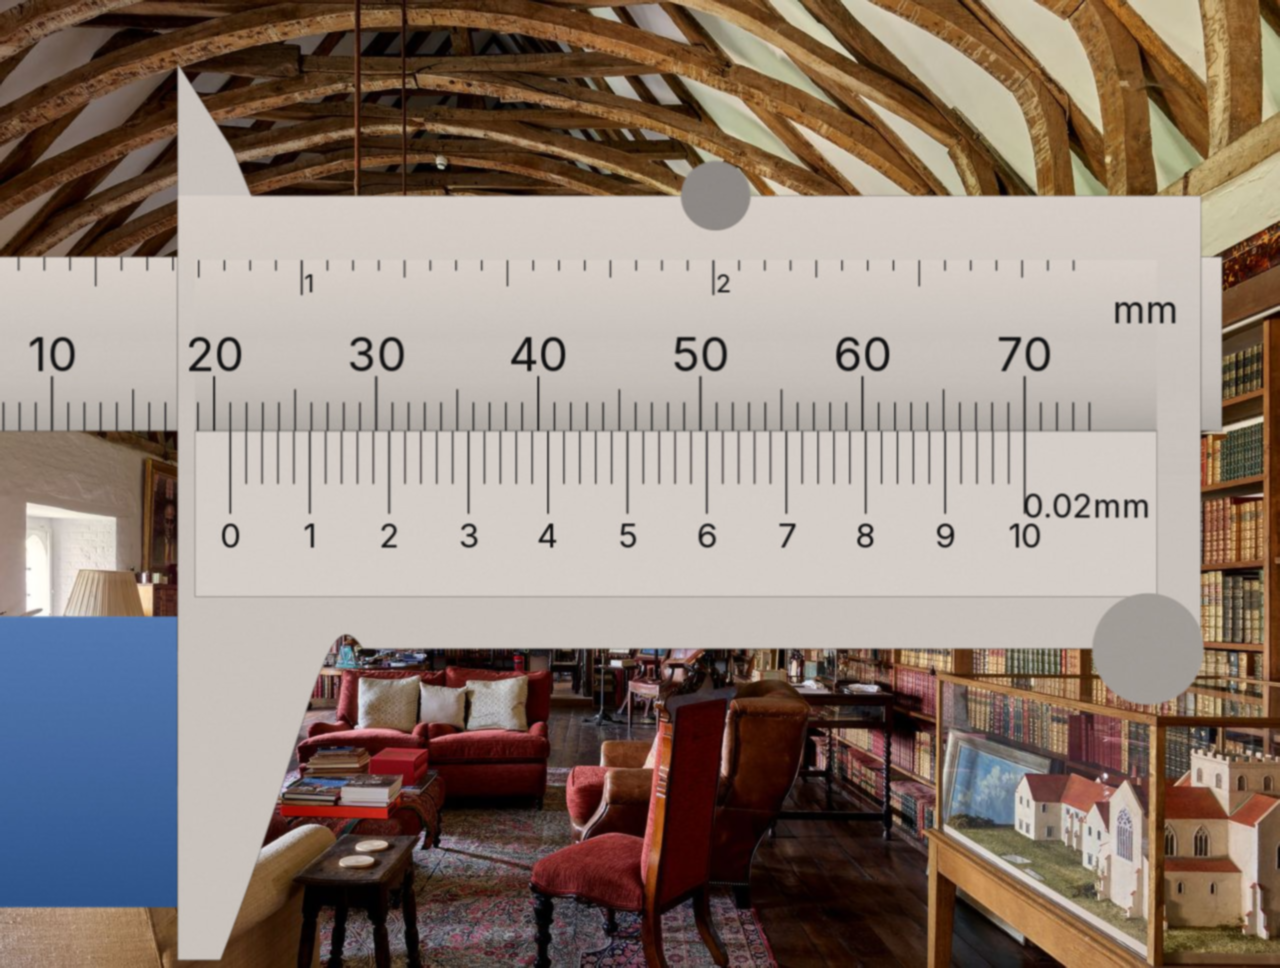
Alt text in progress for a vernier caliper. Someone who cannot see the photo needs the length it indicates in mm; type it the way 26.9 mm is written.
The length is 21.0 mm
